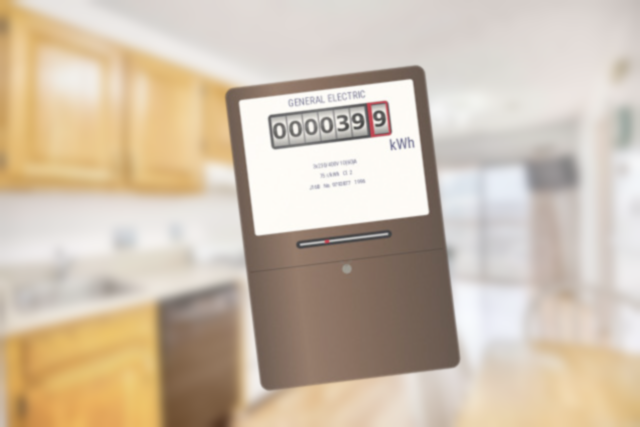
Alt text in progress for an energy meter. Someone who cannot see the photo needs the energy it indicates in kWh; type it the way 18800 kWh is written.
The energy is 39.9 kWh
